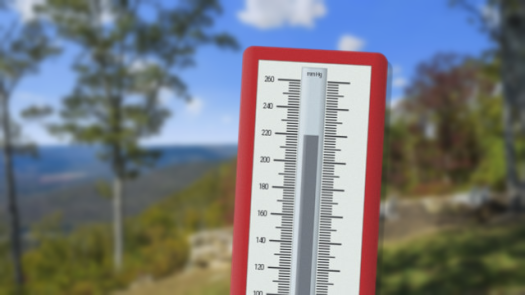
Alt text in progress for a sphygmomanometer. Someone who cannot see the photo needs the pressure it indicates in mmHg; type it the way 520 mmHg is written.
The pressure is 220 mmHg
